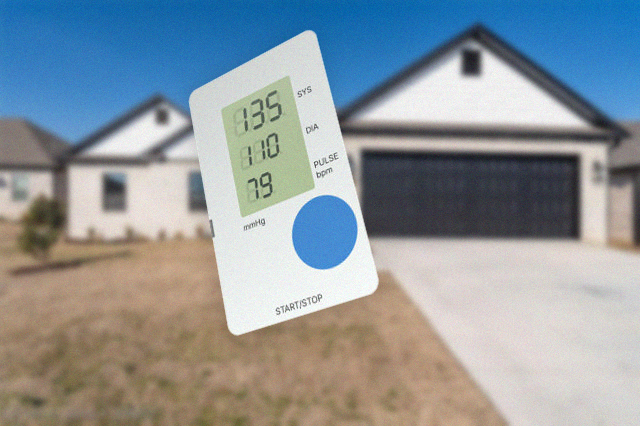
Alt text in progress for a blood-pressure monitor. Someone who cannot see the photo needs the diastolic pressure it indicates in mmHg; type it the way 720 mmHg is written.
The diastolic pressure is 110 mmHg
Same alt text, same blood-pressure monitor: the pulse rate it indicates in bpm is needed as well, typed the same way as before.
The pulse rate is 79 bpm
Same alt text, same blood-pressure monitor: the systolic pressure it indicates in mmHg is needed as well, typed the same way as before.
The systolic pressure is 135 mmHg
